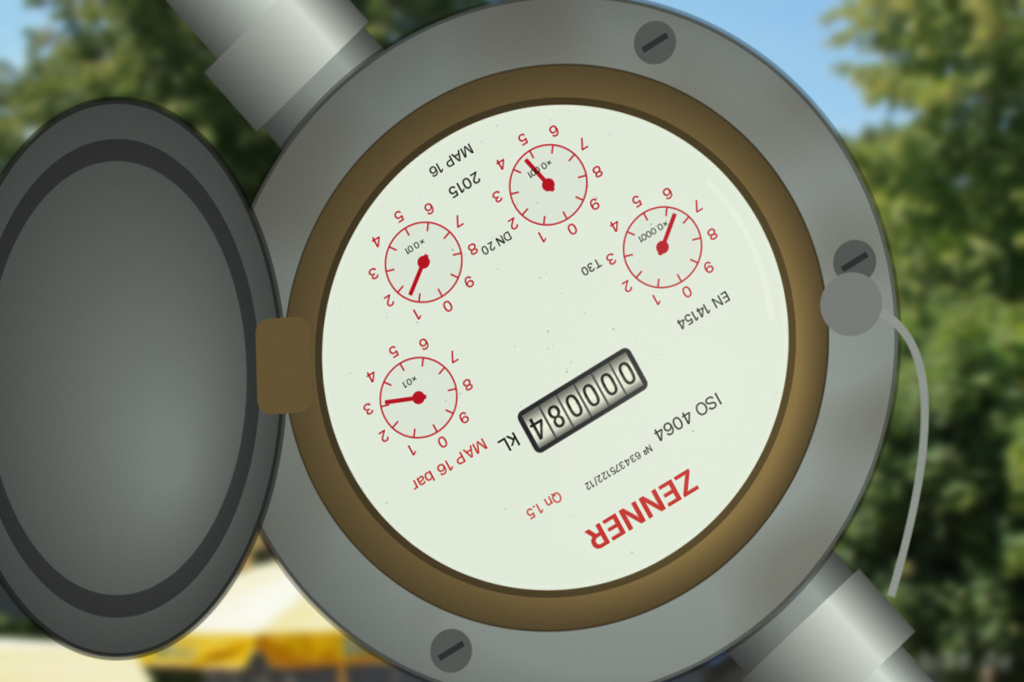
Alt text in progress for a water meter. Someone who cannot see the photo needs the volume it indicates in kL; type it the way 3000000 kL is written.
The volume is 84.3146 kL
